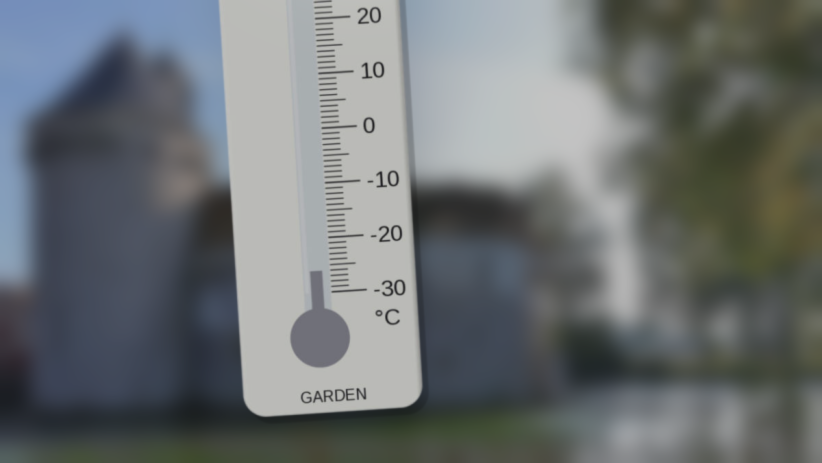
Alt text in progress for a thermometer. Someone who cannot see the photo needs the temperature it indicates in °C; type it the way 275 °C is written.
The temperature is -26 °C
